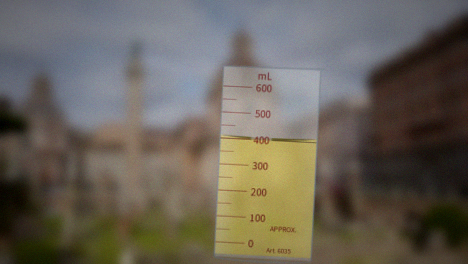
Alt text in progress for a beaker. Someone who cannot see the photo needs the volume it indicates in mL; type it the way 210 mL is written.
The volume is 400 mL
